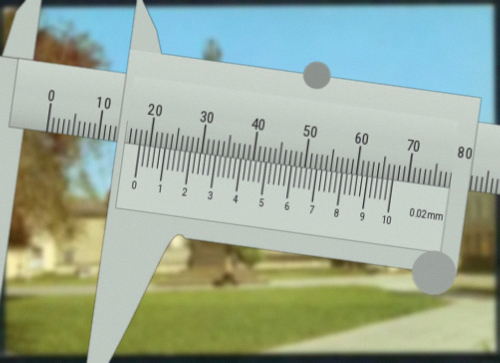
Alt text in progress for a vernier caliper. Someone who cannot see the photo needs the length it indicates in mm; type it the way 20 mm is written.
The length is 18.0 mm
